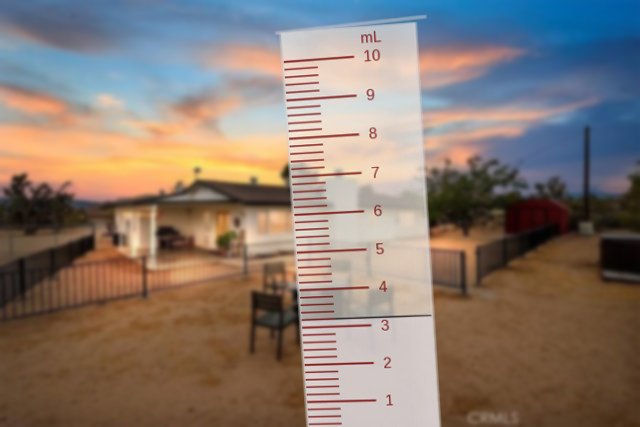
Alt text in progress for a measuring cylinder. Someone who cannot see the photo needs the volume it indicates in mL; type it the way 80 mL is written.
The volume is 3.2 mL
